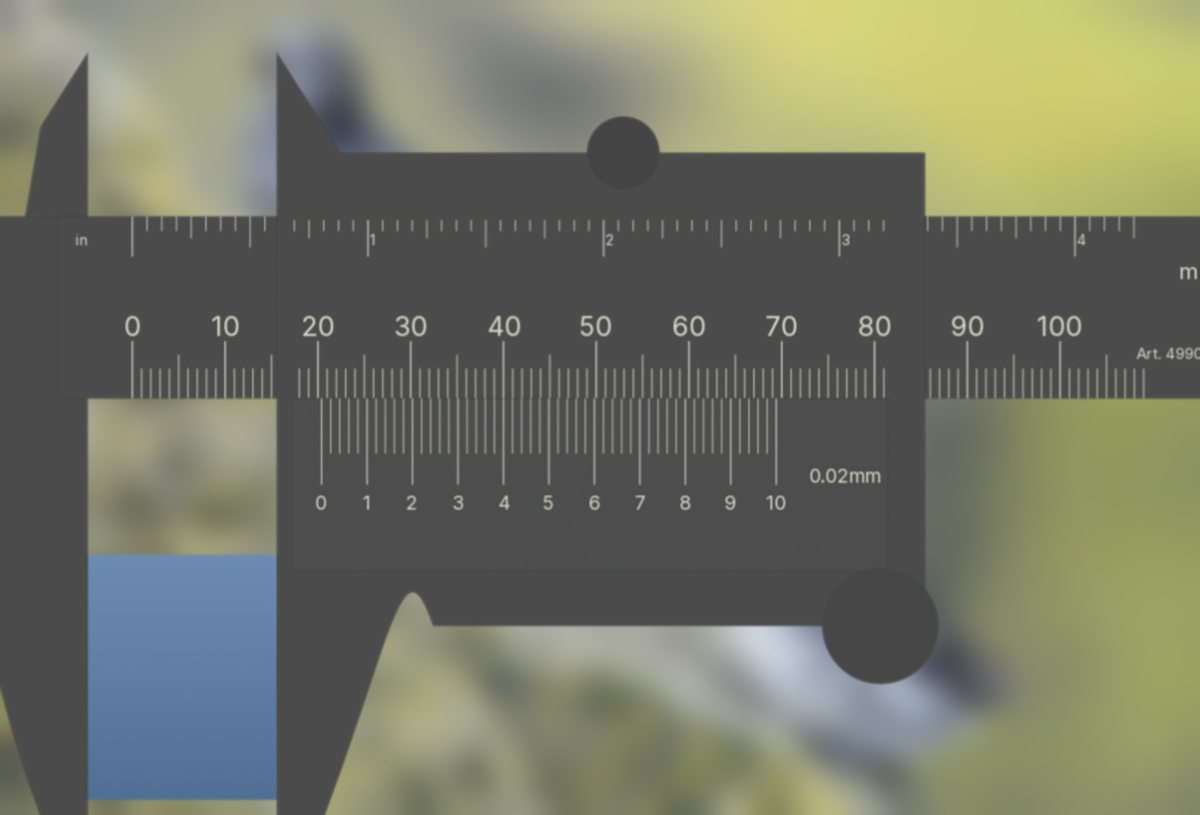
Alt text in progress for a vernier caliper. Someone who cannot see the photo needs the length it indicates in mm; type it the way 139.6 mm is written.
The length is 20.4 mm
